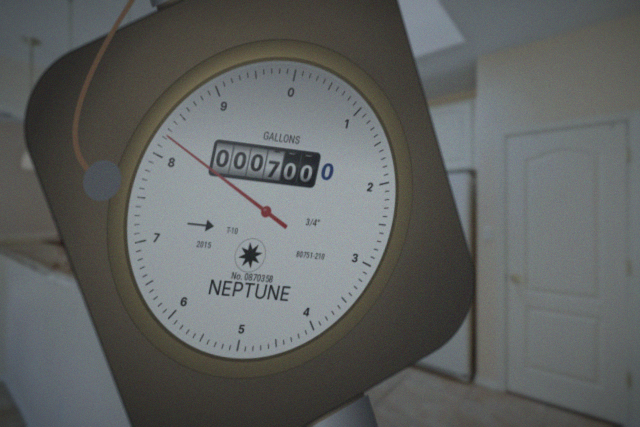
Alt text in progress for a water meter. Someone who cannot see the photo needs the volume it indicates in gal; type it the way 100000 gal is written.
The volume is 6998.2 gal
